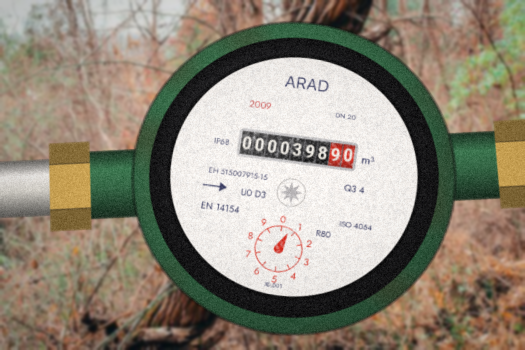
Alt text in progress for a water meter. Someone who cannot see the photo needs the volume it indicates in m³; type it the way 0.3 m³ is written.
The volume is 398.900 m³
